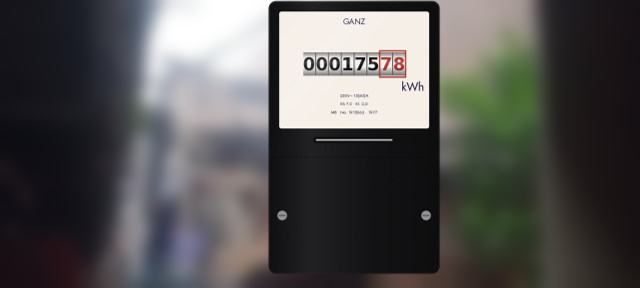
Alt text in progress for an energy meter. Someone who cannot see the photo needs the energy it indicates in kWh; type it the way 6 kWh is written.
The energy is 175.78 kWh
